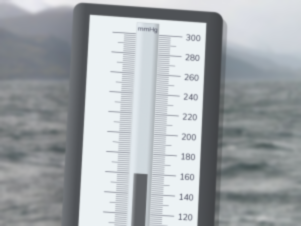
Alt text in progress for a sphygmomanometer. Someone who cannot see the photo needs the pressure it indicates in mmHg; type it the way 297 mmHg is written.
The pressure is 160 mmHg
